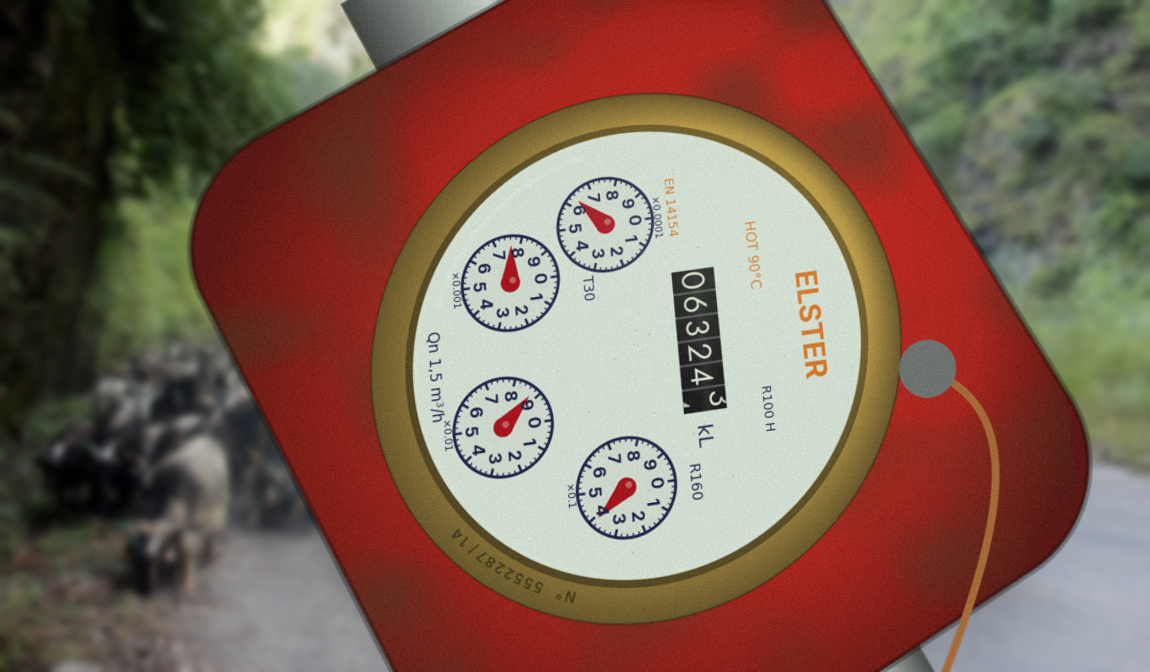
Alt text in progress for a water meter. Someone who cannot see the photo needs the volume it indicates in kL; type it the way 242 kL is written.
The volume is 63243.3876 kL
